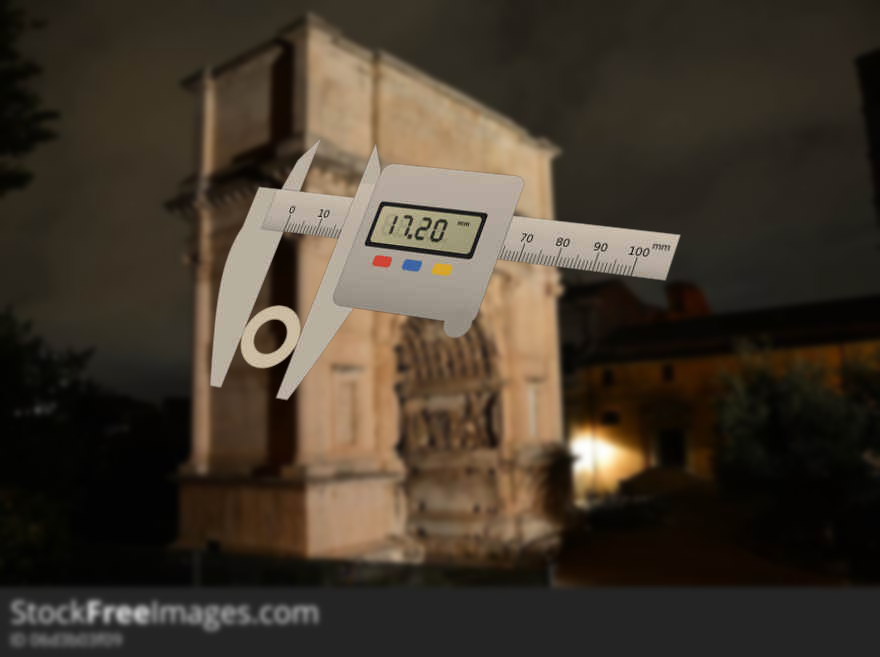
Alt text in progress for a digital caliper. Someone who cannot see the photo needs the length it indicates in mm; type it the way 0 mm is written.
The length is 17.20 mm
